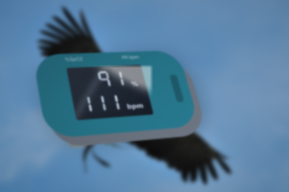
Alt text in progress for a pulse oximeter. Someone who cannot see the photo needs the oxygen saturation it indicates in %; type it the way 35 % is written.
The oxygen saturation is 91 %
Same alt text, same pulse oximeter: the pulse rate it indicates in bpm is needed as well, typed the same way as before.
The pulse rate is 111 bpm
